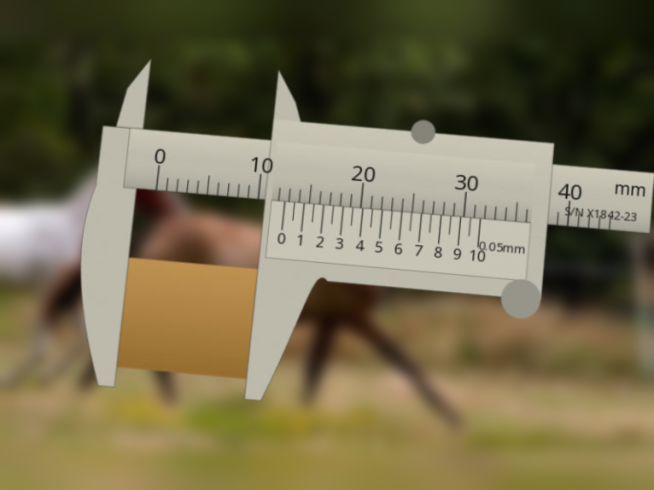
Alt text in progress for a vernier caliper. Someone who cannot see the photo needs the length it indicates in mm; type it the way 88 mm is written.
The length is 12.6 mm
